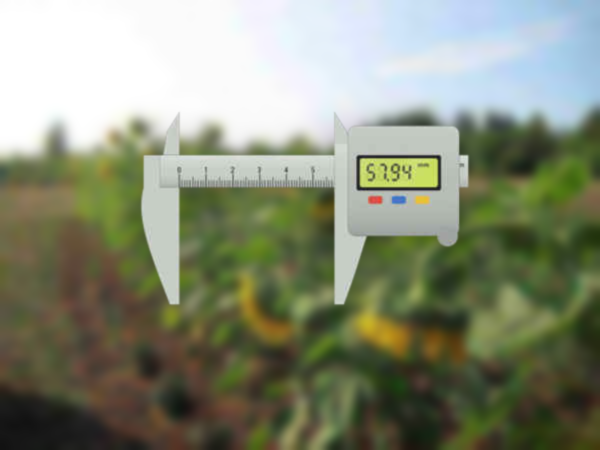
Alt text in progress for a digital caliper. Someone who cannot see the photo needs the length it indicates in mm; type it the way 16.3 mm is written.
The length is 57.94 mm
